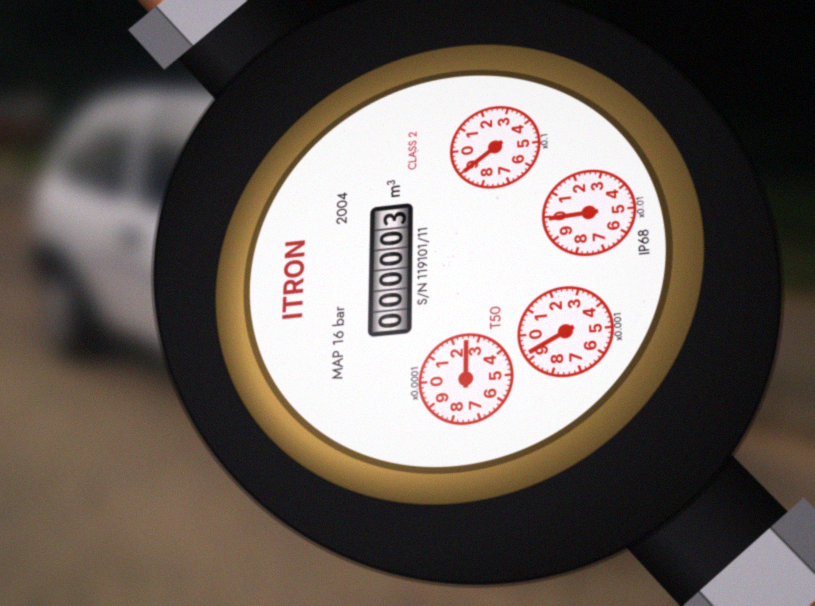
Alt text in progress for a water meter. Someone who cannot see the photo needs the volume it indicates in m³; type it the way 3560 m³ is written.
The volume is 2.8992 m³
